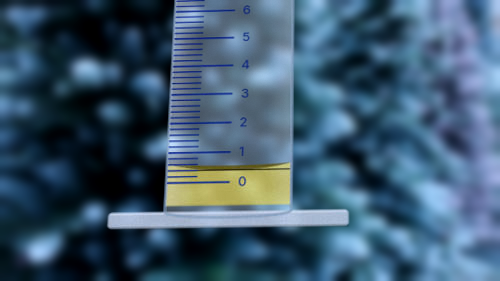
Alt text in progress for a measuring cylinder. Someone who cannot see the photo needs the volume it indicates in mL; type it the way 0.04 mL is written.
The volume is 0.4 mL
